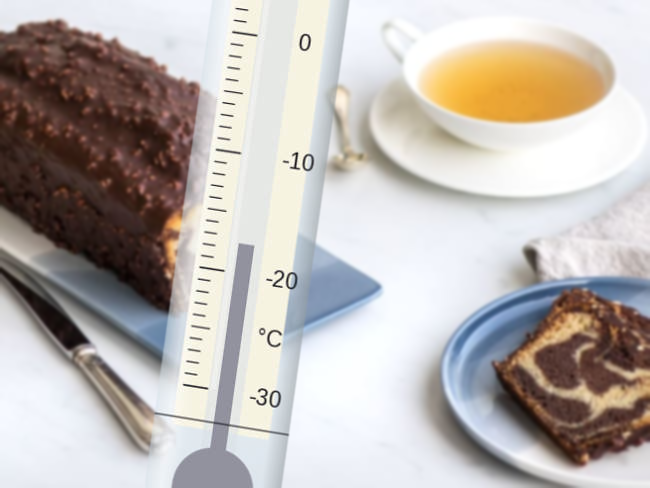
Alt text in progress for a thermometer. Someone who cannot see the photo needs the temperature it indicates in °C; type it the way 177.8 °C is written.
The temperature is -17.5 °C
